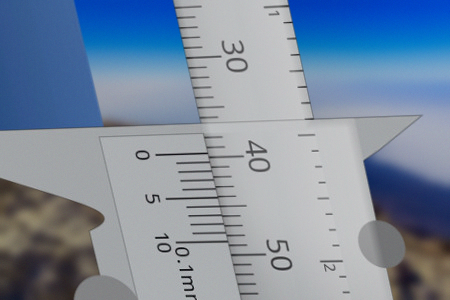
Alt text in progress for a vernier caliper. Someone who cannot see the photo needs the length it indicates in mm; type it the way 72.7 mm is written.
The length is 39.6 mm
